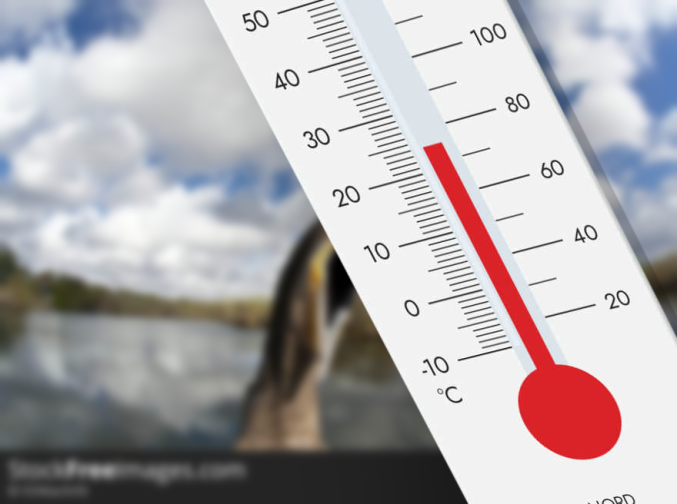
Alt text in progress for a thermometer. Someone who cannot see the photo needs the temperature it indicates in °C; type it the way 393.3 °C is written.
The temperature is 24 °C
